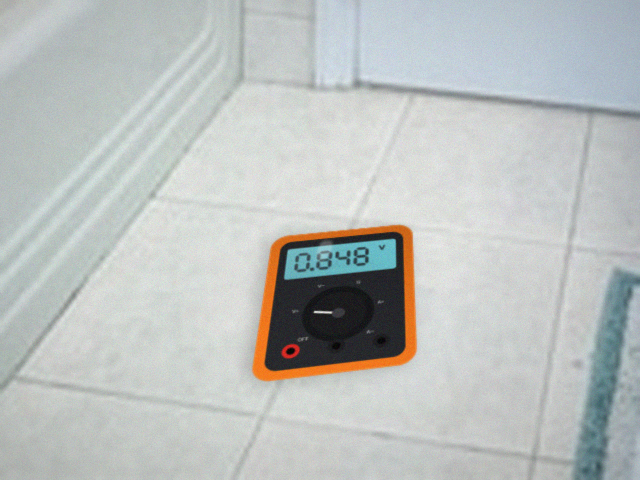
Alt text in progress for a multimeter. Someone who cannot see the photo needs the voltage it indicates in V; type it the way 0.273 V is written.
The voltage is 0.848 V
